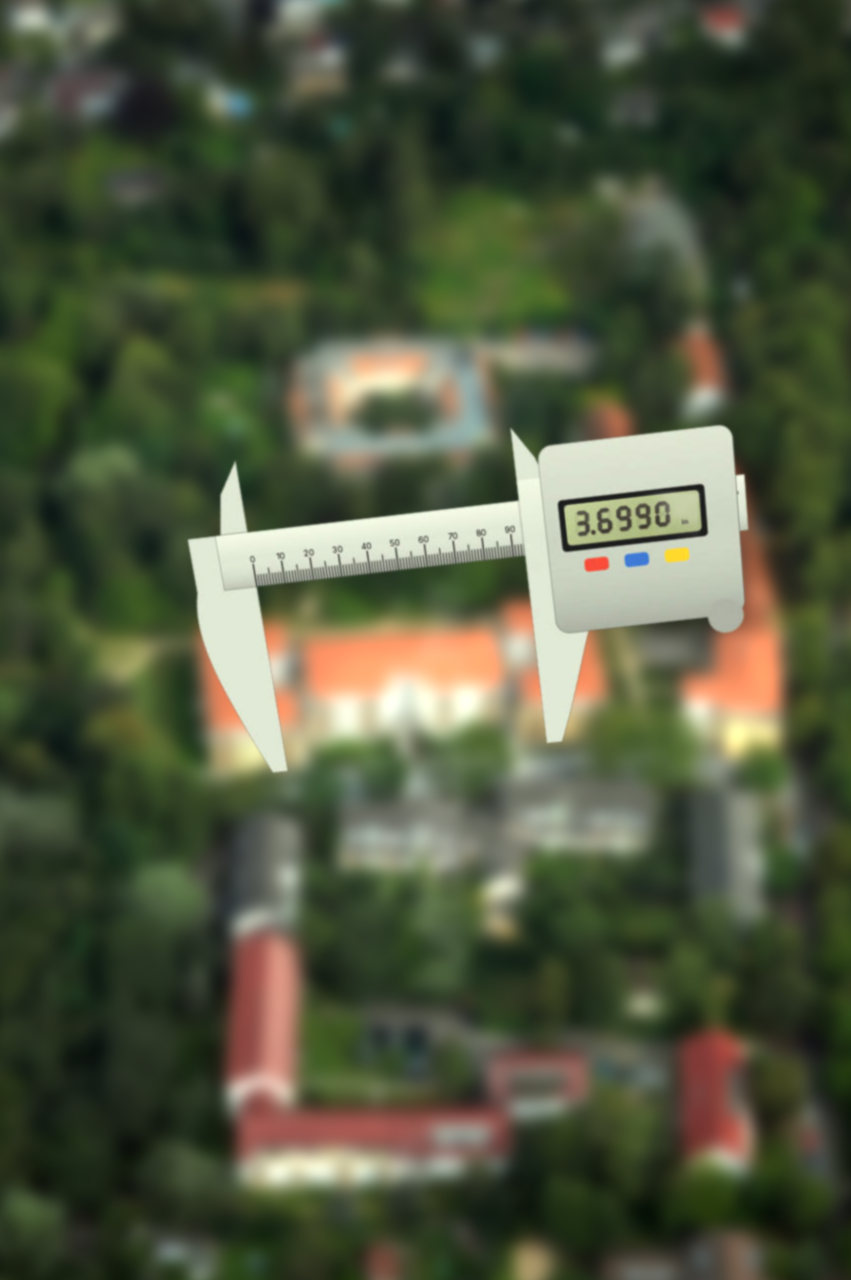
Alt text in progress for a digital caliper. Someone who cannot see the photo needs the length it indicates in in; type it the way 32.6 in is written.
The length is 3.6990 in
